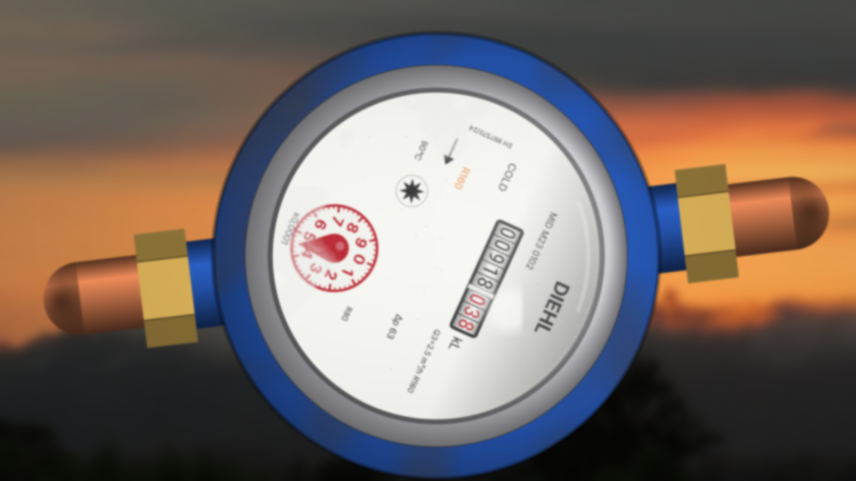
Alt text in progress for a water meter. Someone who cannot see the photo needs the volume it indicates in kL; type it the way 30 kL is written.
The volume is 918.0384 kL
